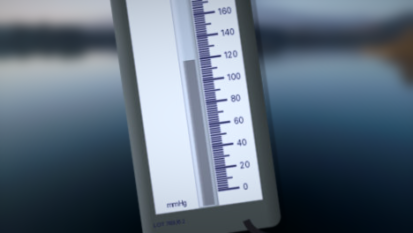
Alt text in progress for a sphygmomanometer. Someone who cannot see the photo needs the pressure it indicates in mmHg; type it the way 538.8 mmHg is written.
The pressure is 120 mmHg
